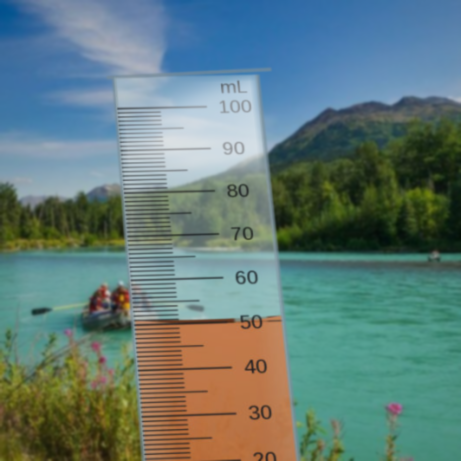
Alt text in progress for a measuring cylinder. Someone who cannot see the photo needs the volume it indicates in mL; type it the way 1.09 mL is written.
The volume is 50 mL
